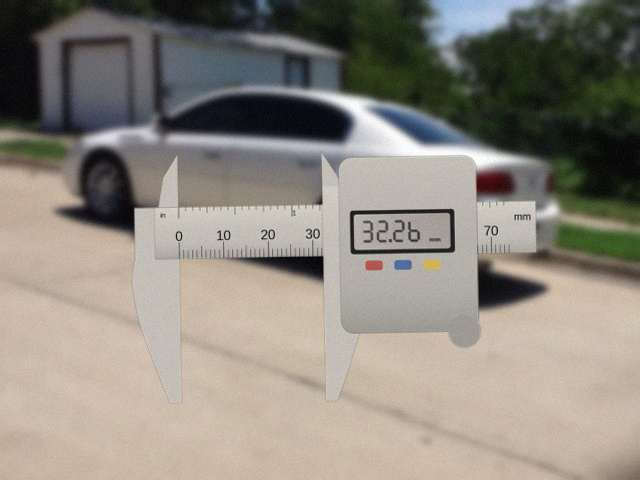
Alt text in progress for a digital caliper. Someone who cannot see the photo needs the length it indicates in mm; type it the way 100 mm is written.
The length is 32.26 mm
